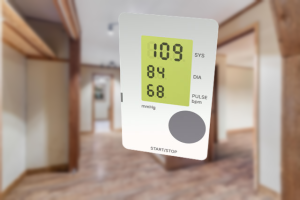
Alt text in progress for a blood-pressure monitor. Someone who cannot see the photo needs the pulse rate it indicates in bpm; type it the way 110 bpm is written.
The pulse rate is 68 bpm
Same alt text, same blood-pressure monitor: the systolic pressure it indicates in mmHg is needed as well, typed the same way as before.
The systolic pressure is 109 mmHg
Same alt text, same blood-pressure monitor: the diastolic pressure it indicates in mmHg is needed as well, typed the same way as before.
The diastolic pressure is 84 mmHg
